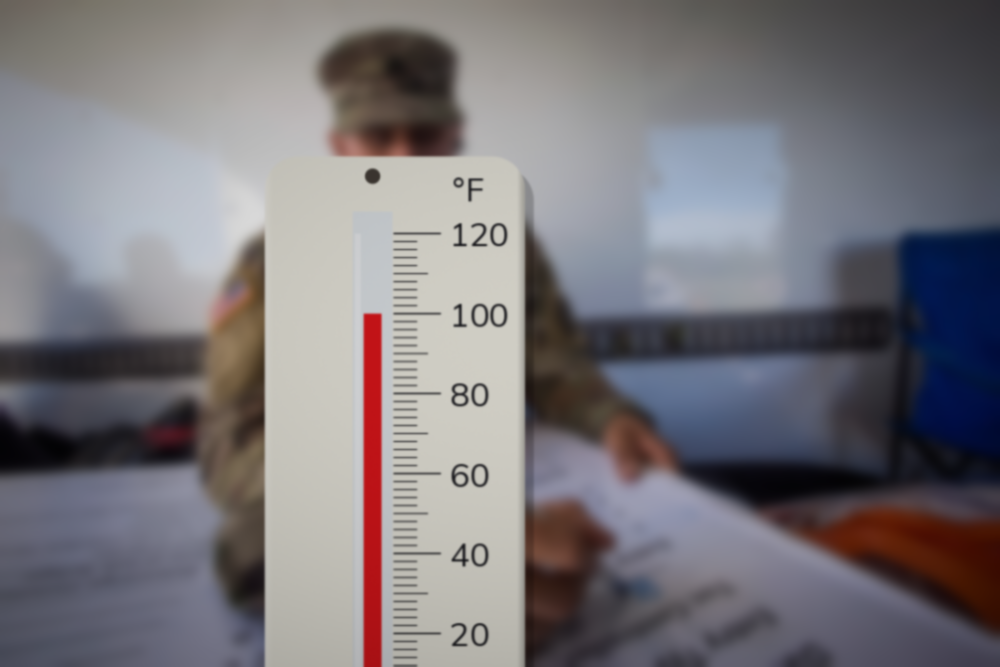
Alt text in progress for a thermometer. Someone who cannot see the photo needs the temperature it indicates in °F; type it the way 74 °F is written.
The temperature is 100 °F
